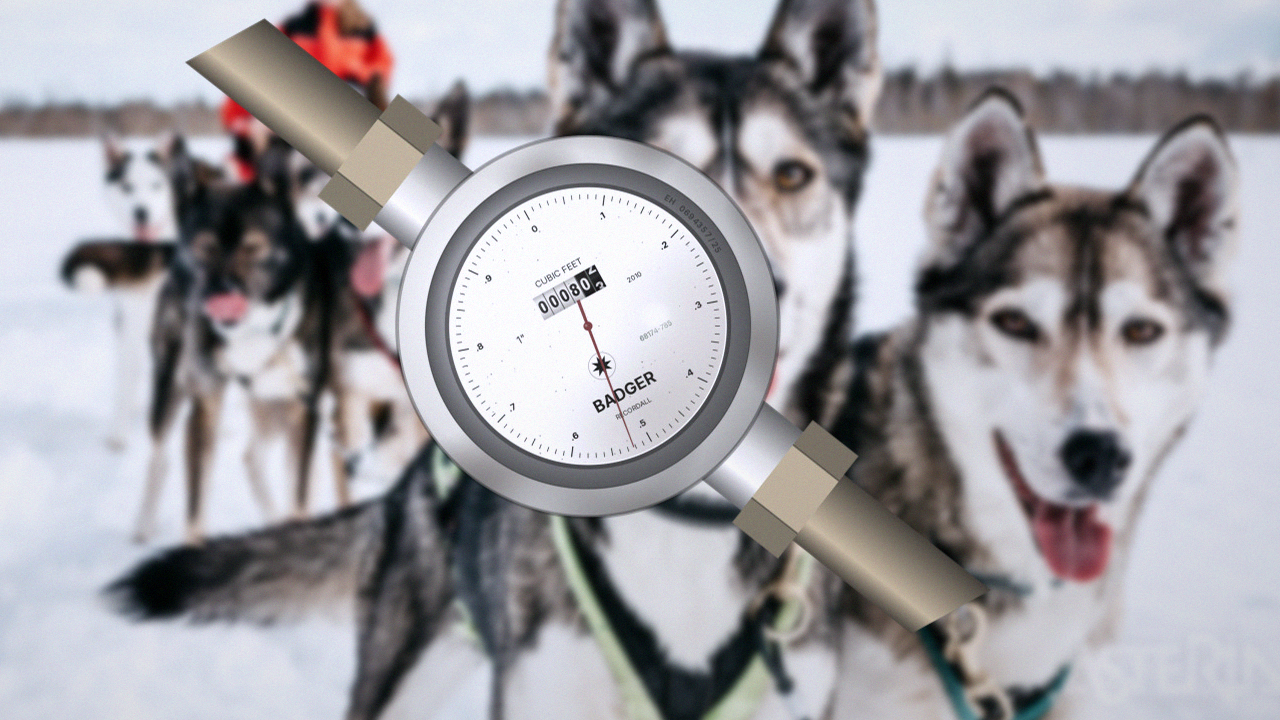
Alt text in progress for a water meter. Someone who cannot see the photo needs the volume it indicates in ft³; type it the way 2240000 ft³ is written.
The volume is 802.52 ft³
